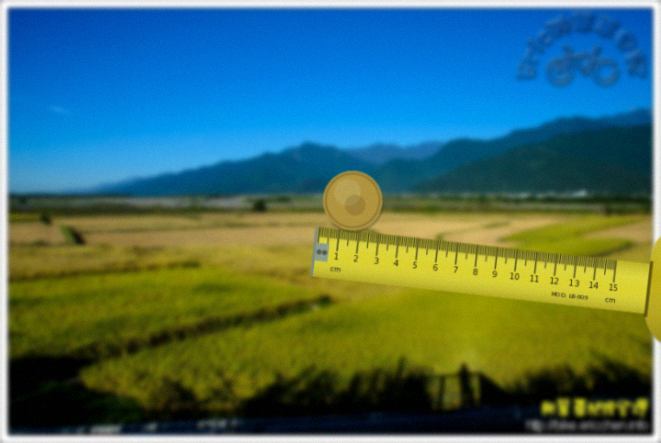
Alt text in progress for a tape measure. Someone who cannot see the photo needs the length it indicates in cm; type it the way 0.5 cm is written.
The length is 3 cm
